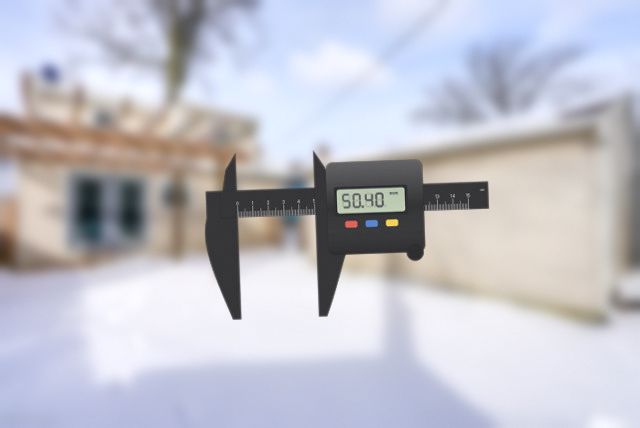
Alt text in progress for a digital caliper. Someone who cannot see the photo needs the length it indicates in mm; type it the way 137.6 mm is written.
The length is 50.40 mm
